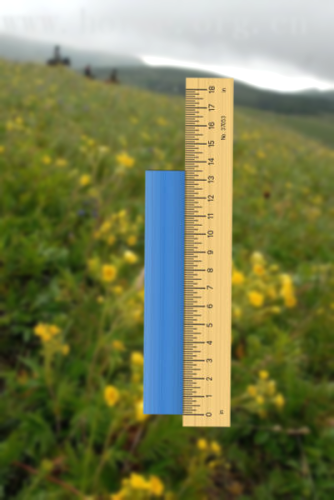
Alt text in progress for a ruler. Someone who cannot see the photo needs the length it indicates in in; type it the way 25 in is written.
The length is 13.5 in
